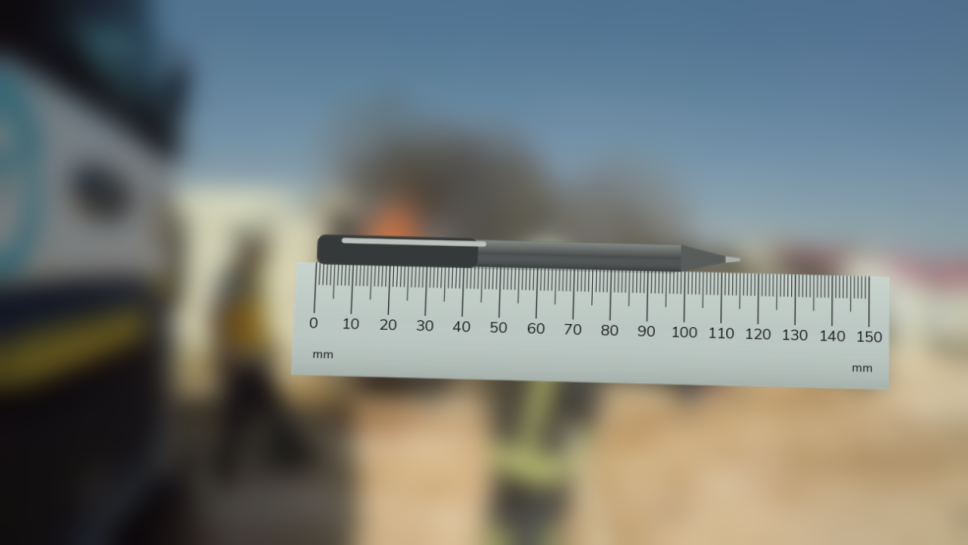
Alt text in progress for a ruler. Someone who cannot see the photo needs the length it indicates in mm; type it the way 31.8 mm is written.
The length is 115 mm
